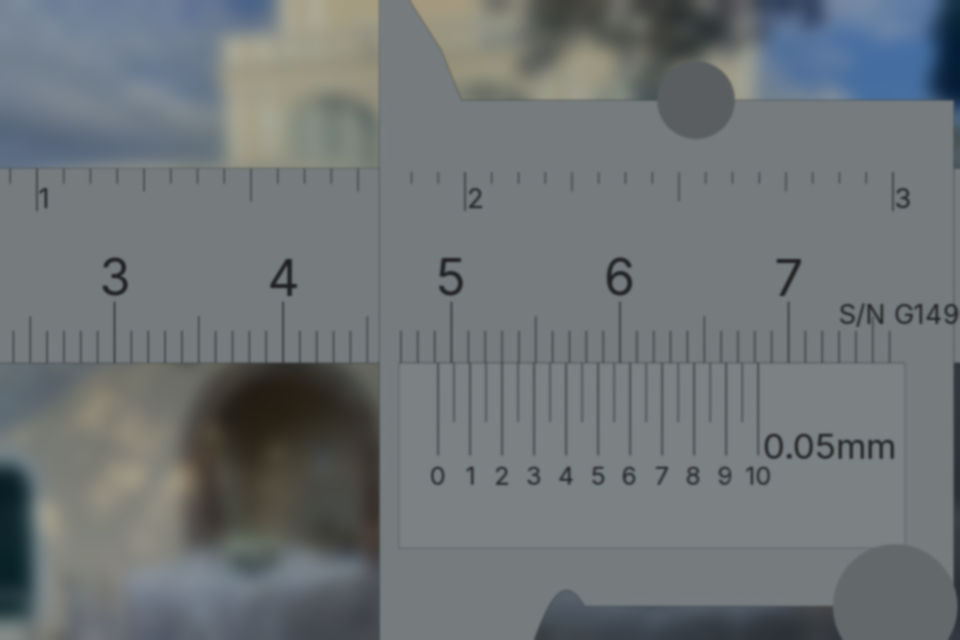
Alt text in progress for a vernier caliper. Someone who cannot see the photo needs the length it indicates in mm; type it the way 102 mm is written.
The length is 49.2 mm
